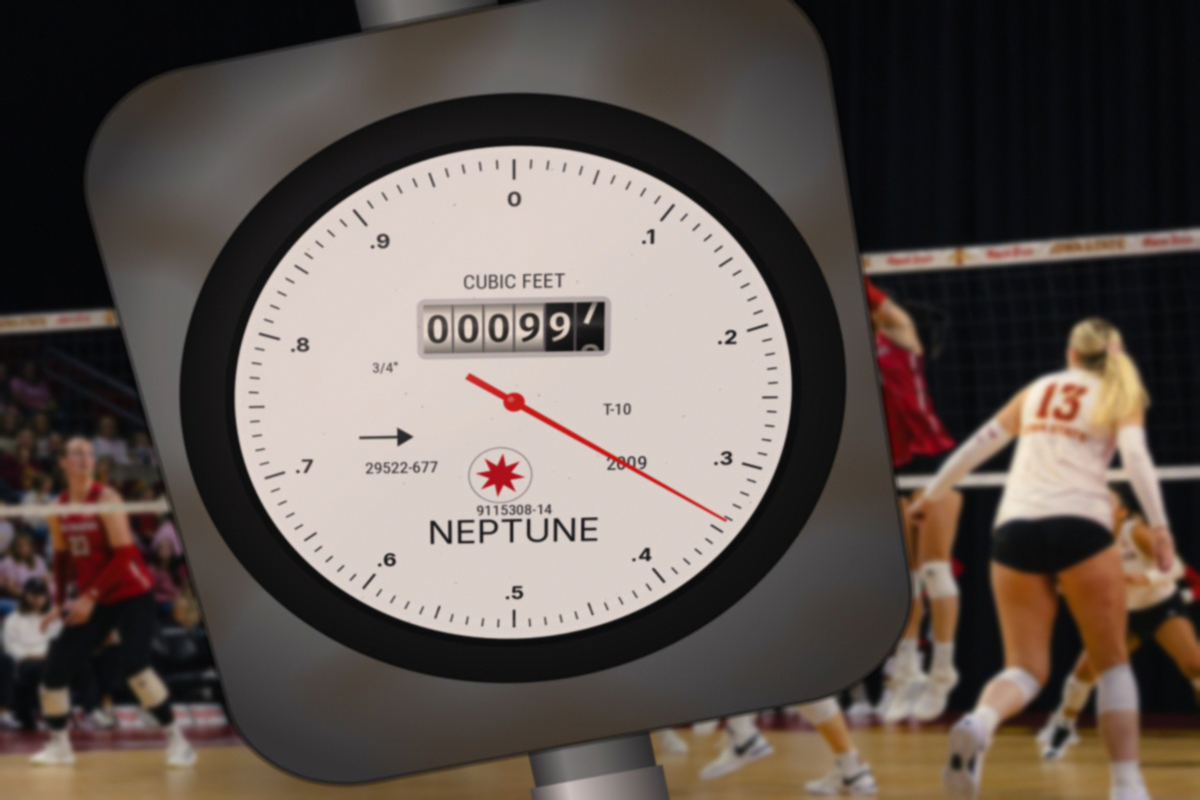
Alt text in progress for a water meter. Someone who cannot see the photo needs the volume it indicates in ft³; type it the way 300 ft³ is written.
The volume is 997.34 ft³
